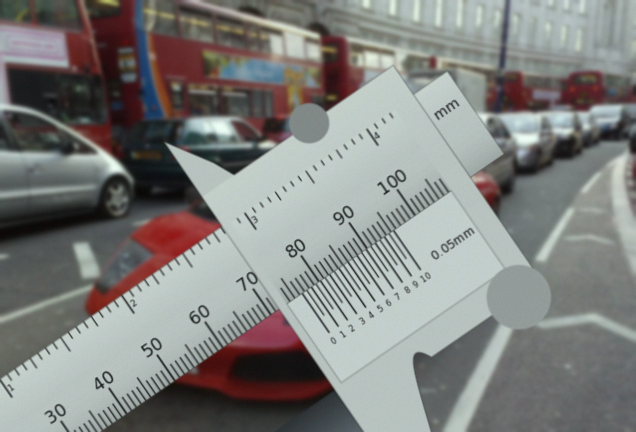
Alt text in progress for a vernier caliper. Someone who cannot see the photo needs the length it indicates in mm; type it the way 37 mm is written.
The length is 76.5 mm
